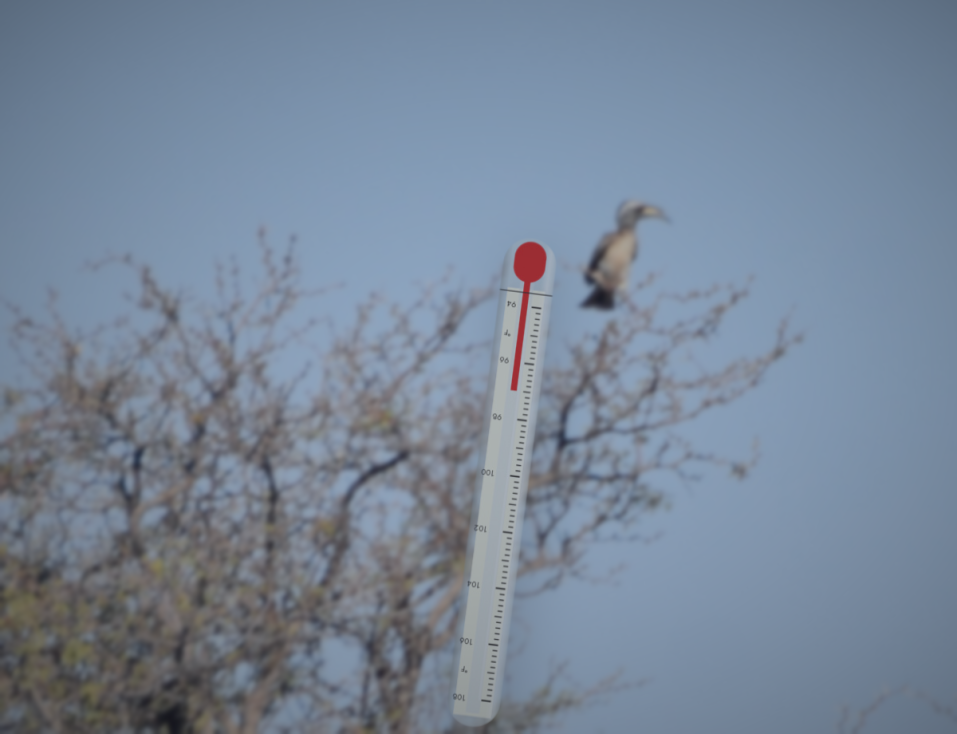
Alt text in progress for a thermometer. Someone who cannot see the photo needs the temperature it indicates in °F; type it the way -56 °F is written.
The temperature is 97 °F
